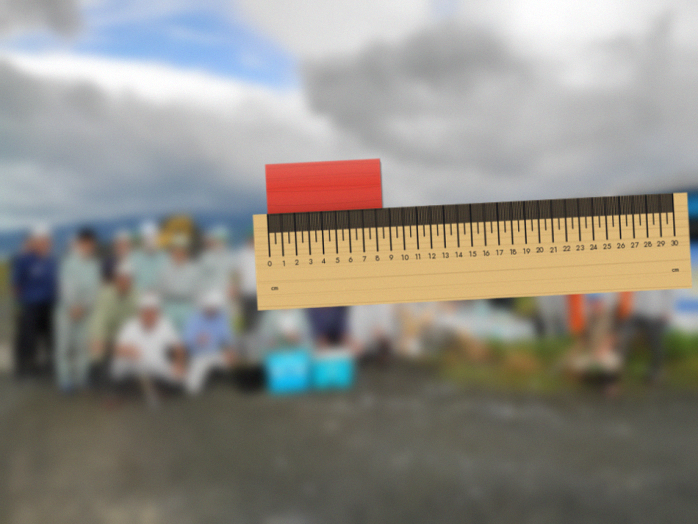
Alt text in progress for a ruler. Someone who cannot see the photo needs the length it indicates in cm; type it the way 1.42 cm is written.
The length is 8.5 cm
